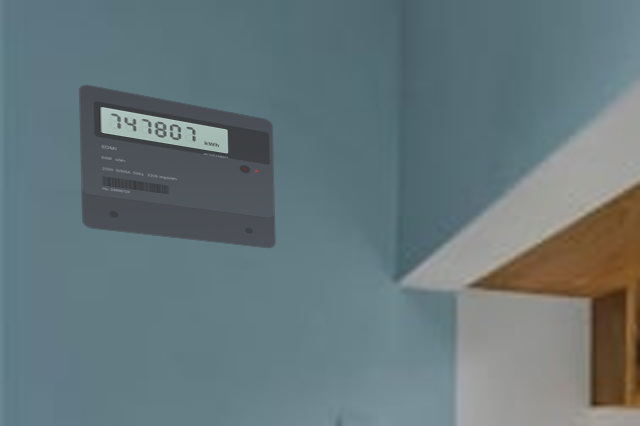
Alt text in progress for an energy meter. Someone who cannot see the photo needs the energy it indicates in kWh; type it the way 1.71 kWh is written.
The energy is 747807 kWh
